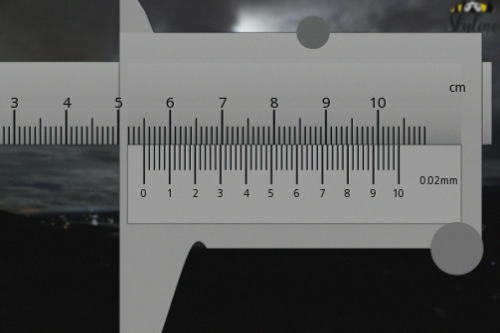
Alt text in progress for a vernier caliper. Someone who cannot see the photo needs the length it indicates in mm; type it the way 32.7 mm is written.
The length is 55.0 mm
